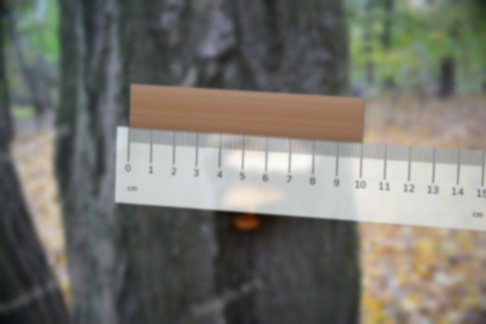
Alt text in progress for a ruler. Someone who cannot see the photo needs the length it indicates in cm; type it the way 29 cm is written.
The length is 10 cm
